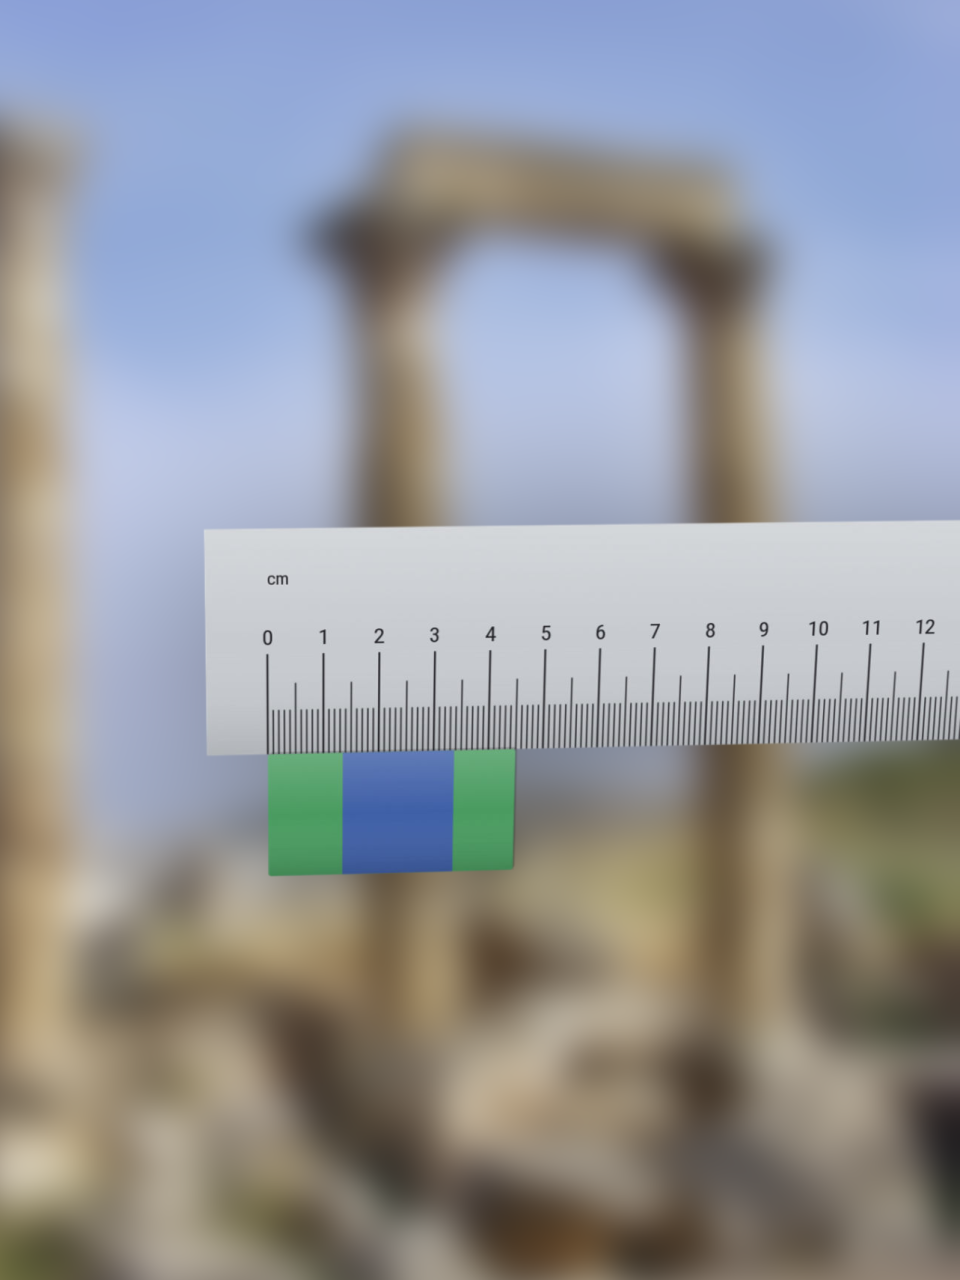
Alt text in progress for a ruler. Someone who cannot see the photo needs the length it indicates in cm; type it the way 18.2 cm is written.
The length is 4.5 cm
